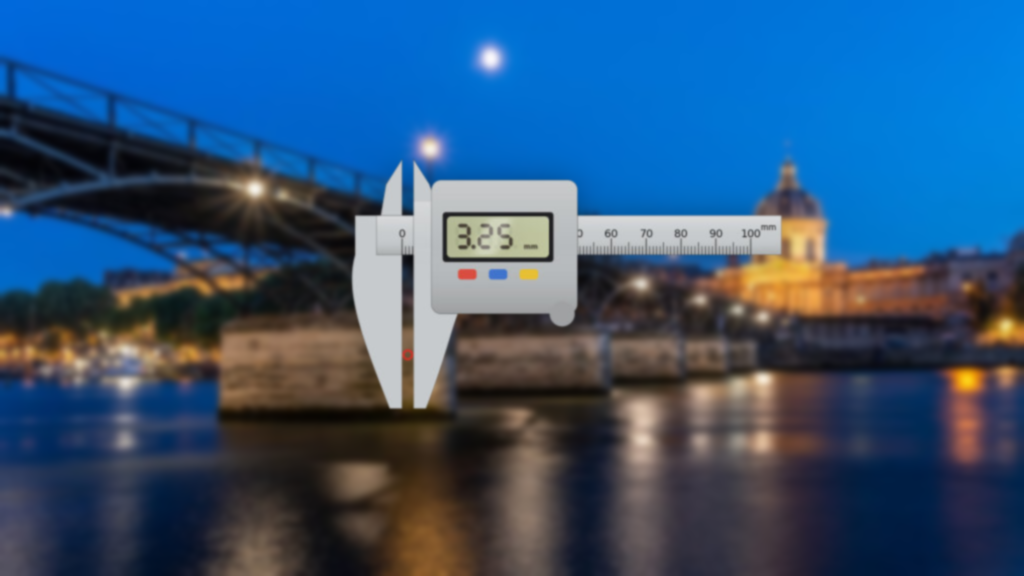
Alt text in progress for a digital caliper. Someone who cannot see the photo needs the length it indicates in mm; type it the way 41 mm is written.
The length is 3.25 mm
